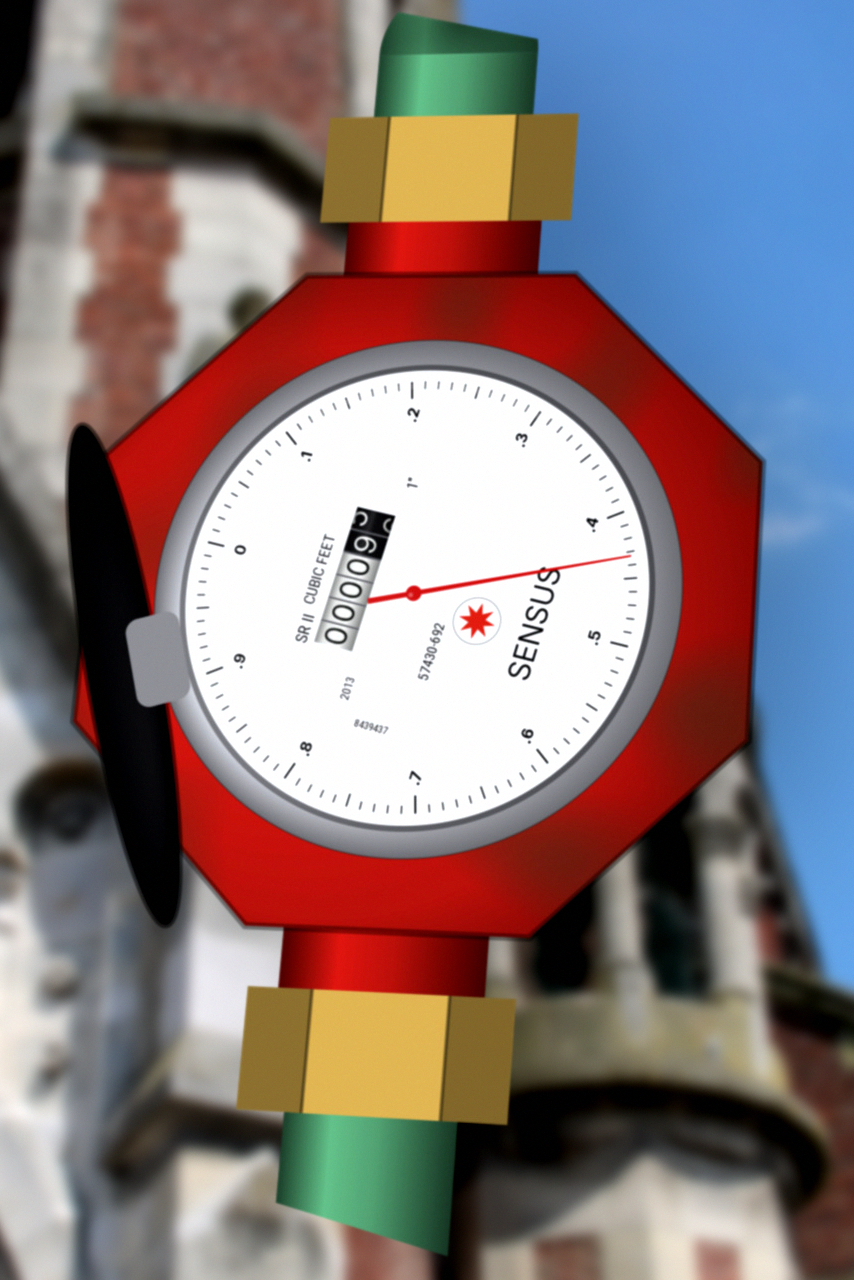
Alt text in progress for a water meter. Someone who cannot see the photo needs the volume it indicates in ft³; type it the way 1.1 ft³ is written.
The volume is 95.43 ft³
